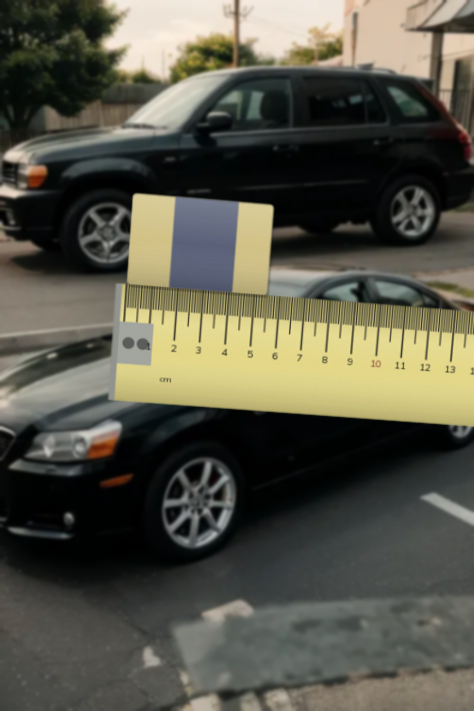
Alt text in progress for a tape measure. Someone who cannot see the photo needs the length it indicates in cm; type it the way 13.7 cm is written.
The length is 5.5 cm
